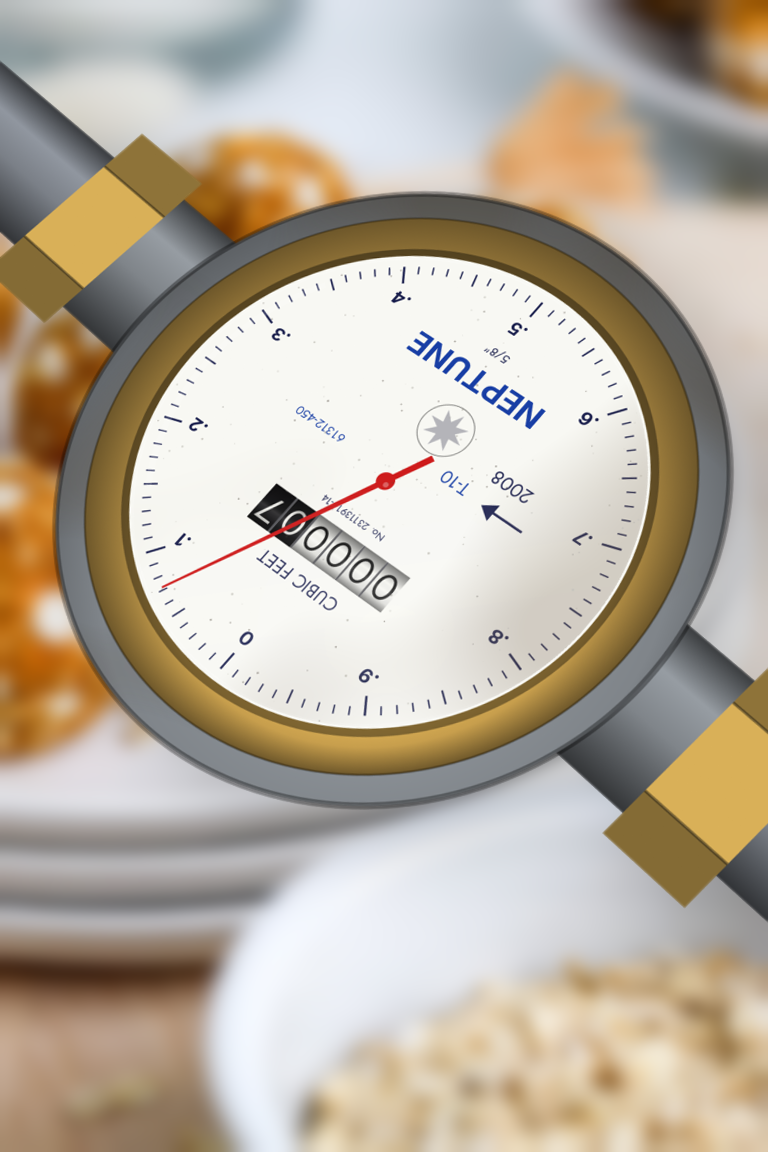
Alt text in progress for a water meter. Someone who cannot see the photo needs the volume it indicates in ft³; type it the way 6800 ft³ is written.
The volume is 7.07 ft³
